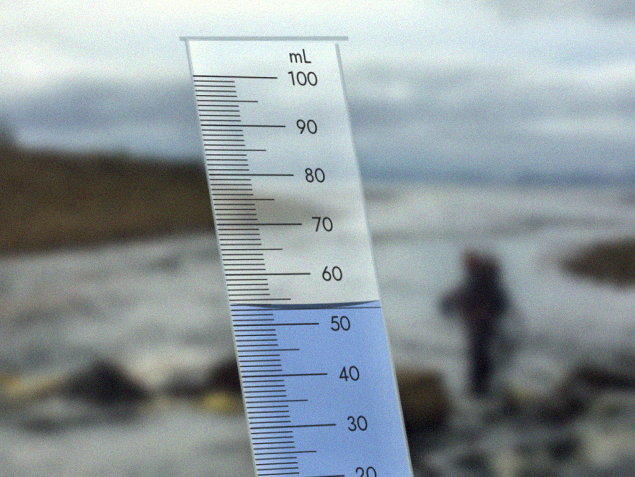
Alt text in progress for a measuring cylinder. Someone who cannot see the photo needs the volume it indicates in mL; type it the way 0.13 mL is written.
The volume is 53 mL
